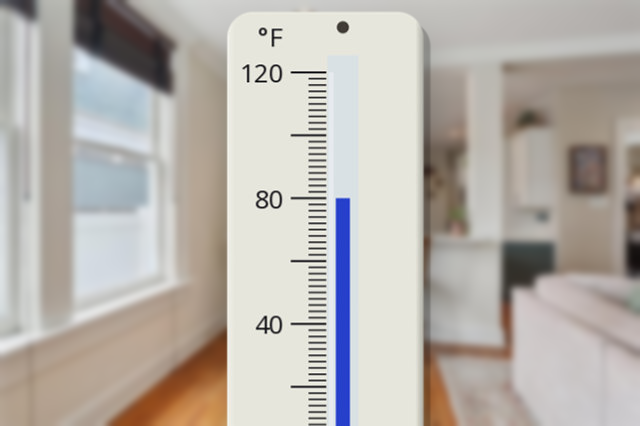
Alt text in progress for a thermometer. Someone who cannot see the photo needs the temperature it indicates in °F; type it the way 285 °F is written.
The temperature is 80 °F
